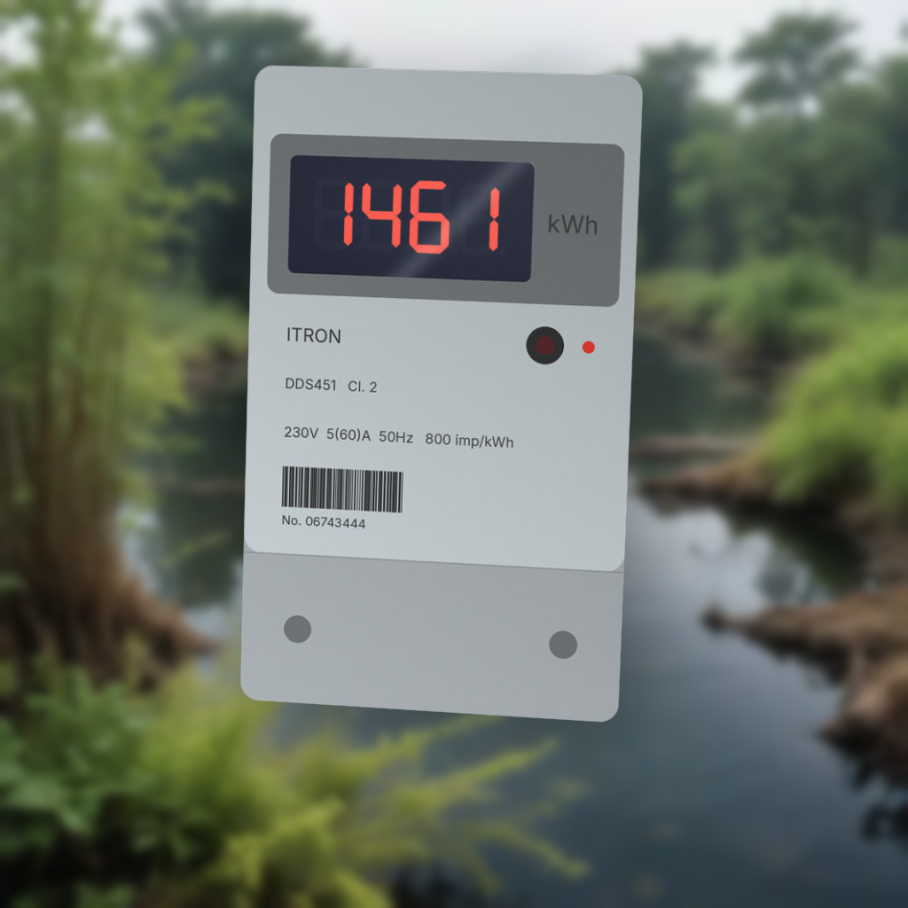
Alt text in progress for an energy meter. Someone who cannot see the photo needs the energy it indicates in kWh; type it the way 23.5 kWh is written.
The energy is 1461 kWh
